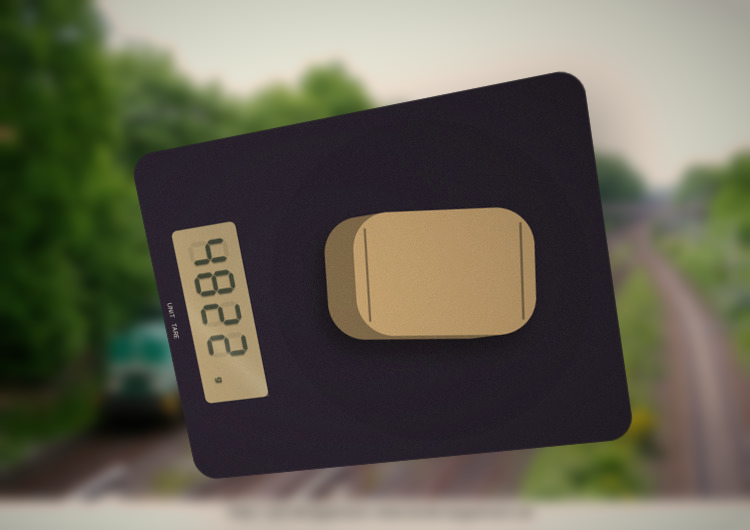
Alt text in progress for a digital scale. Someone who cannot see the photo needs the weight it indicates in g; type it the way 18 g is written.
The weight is 4822 g
